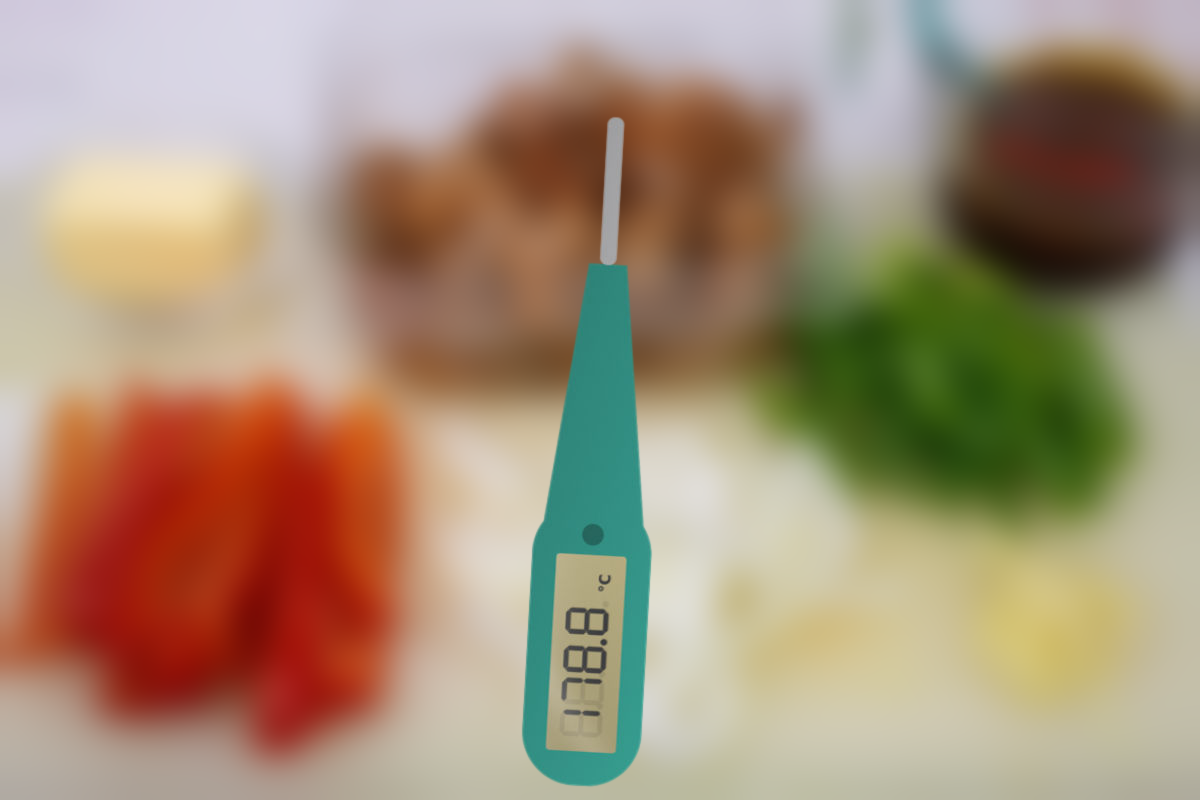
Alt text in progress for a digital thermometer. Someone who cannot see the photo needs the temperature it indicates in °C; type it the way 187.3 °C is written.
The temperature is 178.8 °C
